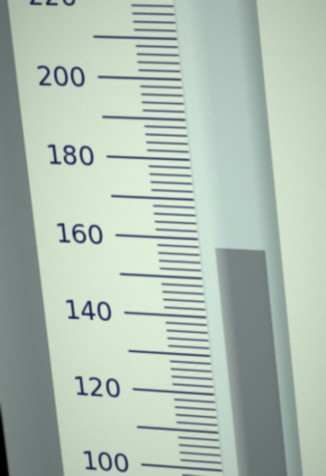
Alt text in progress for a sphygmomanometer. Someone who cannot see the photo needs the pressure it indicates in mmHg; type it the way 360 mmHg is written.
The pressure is 158 mmHg
